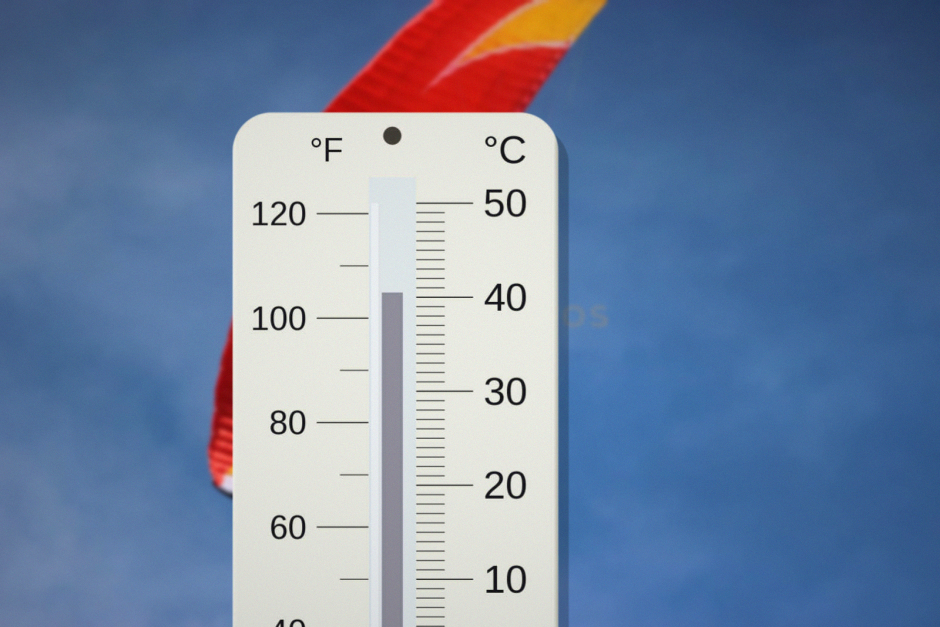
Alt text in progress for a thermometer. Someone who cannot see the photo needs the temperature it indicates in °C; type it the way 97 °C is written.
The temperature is 40.5 °C
